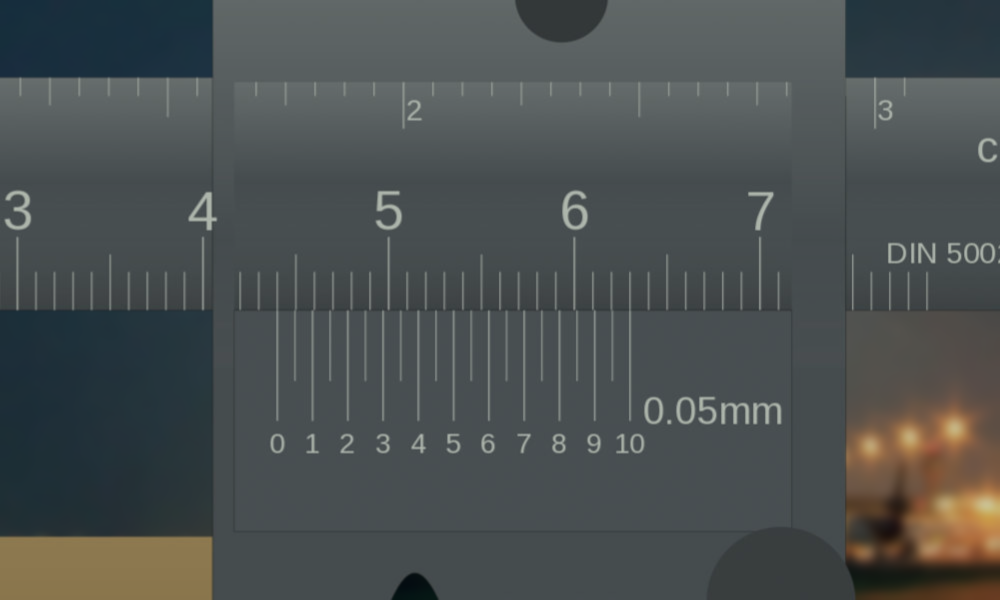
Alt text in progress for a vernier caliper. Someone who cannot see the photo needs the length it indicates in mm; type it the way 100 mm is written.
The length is 44.0 mm
